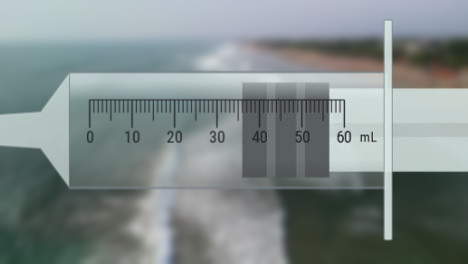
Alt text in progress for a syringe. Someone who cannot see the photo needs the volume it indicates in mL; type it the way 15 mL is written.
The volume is 36 mL
